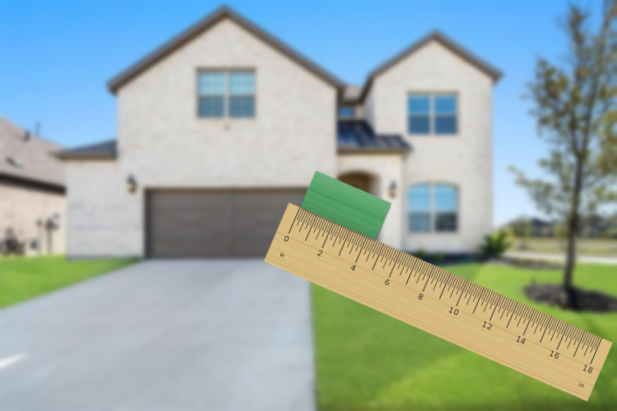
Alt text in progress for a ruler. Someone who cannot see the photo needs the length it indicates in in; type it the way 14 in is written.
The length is 4.5 in
